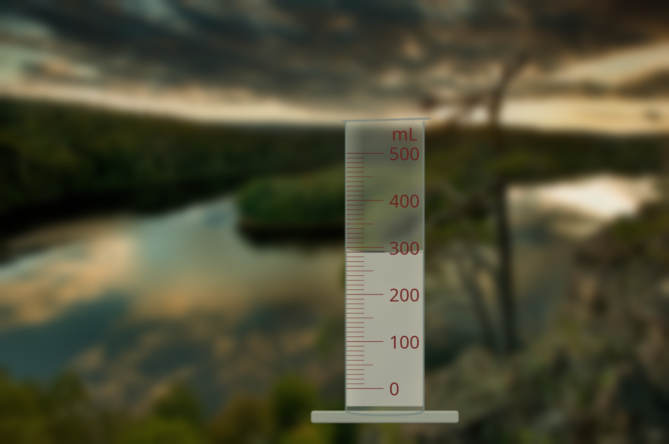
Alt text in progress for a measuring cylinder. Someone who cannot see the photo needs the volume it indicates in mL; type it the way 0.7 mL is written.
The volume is 290 mL
